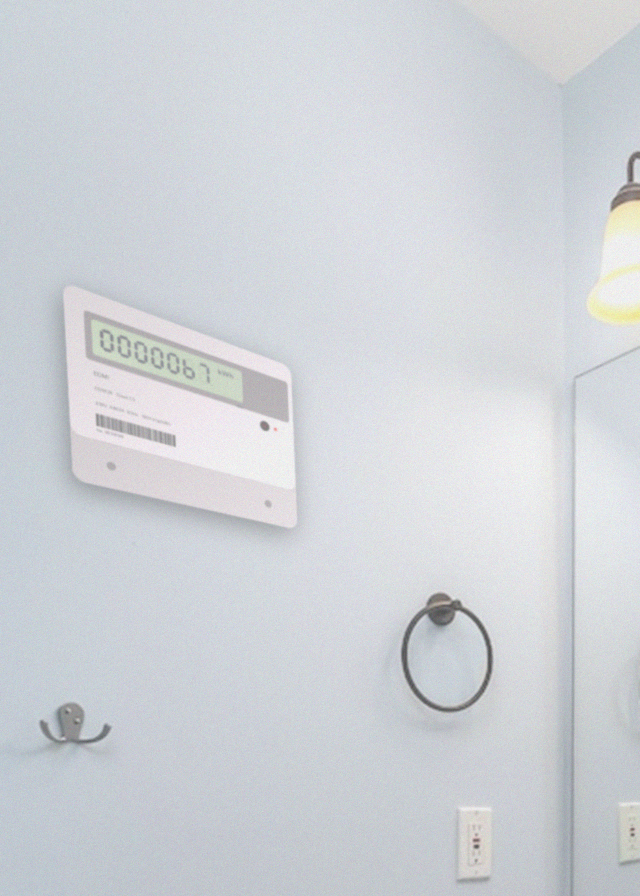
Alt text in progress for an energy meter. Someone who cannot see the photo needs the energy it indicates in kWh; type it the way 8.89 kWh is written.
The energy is 67 kWh
